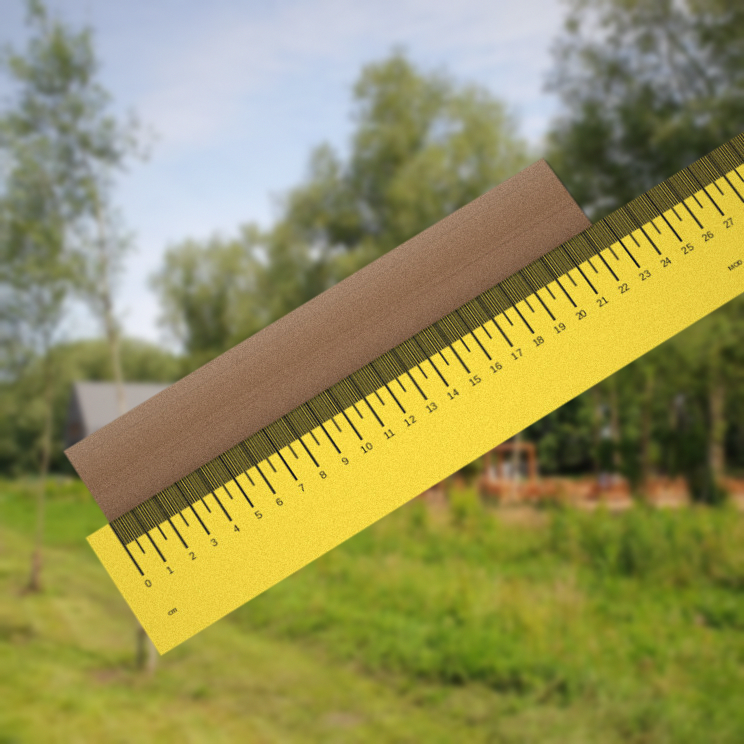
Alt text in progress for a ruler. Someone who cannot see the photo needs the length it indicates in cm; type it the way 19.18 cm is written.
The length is 22.5 cm
